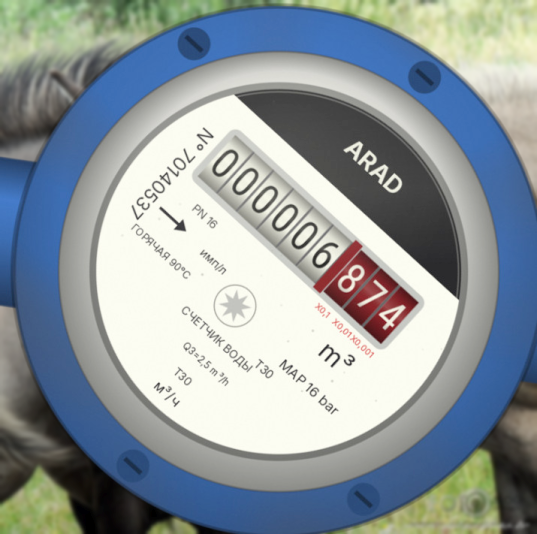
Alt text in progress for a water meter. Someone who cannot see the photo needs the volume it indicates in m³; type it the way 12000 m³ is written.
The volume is 6.874 m³
